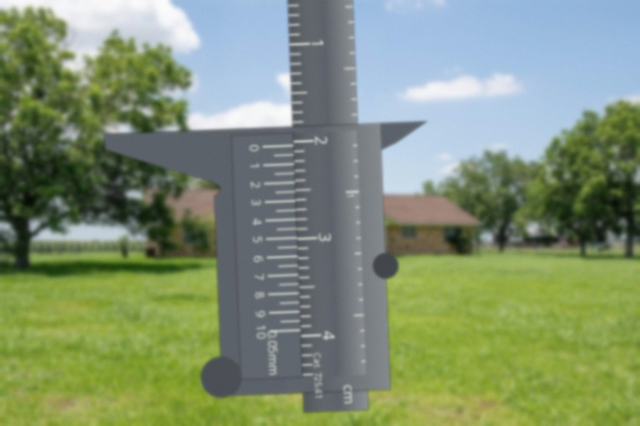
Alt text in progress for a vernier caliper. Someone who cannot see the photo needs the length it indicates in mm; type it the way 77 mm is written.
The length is 20.4 mm
